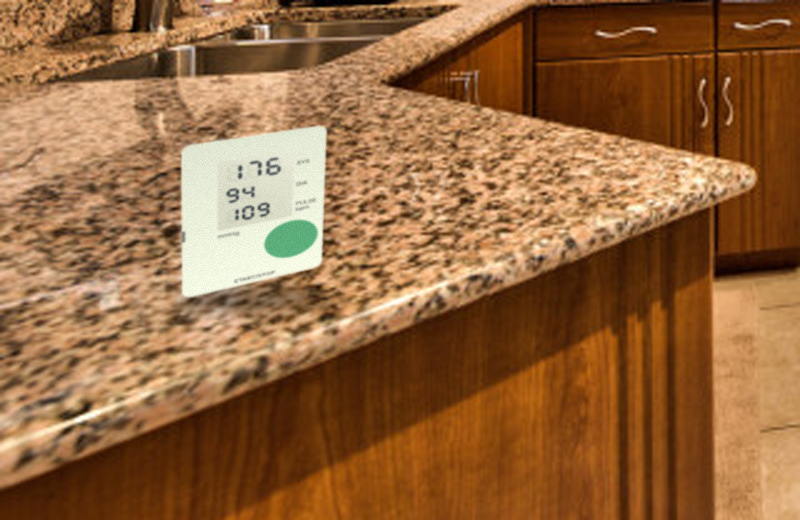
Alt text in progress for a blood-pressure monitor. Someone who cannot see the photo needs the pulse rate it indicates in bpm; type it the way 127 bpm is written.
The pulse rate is 109 bpm
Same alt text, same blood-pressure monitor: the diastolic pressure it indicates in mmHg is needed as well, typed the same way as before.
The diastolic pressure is 94 mmHg
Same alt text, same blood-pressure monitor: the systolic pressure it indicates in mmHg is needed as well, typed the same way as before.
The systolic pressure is 176 mmHg
